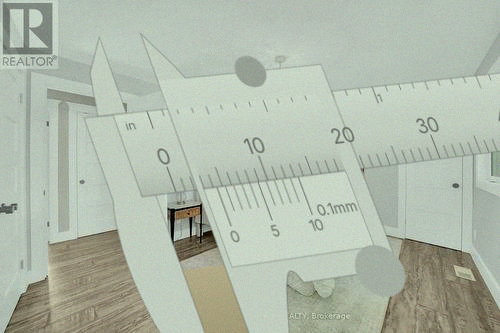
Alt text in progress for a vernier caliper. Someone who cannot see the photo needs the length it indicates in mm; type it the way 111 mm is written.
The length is 4.4 mm
